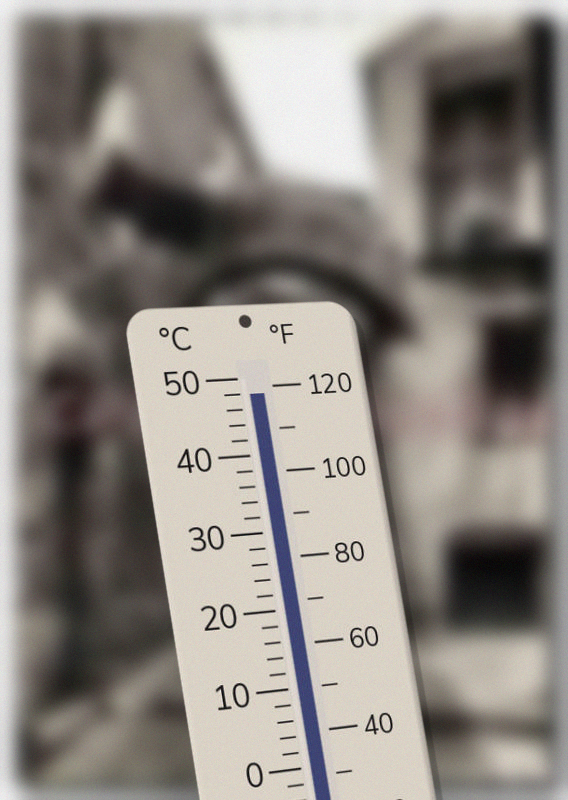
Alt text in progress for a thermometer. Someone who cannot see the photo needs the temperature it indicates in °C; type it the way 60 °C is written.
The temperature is 48 °C
